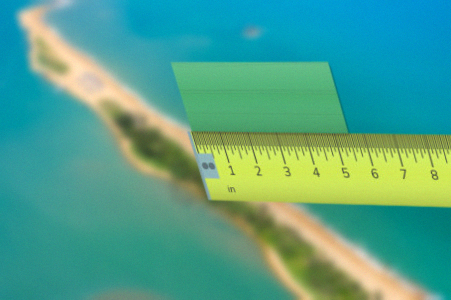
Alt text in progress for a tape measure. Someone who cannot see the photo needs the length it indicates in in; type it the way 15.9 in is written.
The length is 5.5 in
